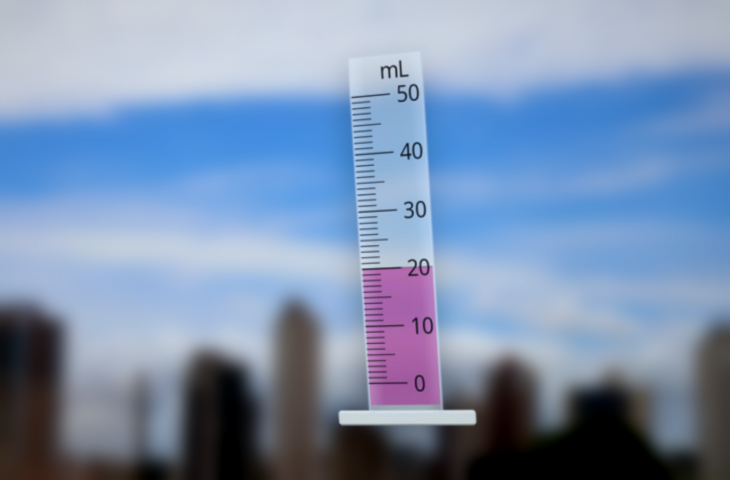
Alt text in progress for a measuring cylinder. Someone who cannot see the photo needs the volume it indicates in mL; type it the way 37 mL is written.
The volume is 20 mL
